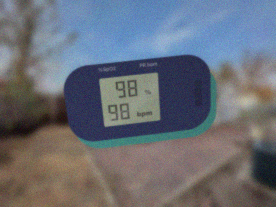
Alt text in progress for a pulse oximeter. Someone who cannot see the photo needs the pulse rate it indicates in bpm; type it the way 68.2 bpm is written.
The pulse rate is 98 bpm
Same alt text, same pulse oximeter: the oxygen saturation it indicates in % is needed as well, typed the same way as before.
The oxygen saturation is 98 %
